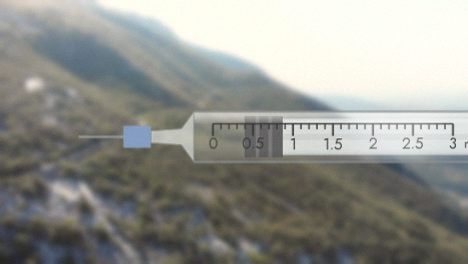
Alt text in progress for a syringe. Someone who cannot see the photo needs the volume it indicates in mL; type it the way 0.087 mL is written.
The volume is 0.4 mL
